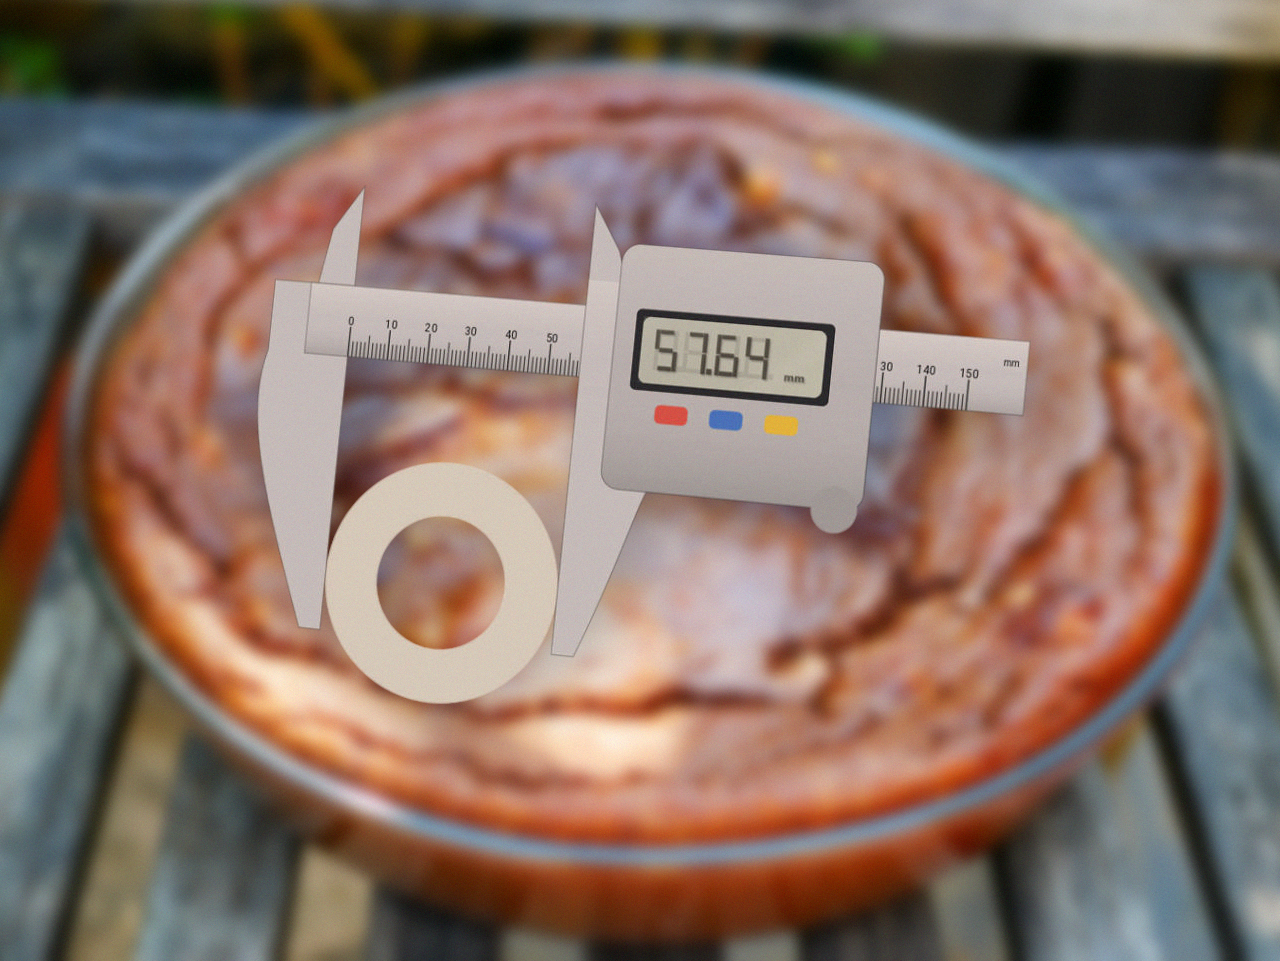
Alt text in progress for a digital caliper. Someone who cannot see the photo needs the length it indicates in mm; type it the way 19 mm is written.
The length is 57.64 mm
